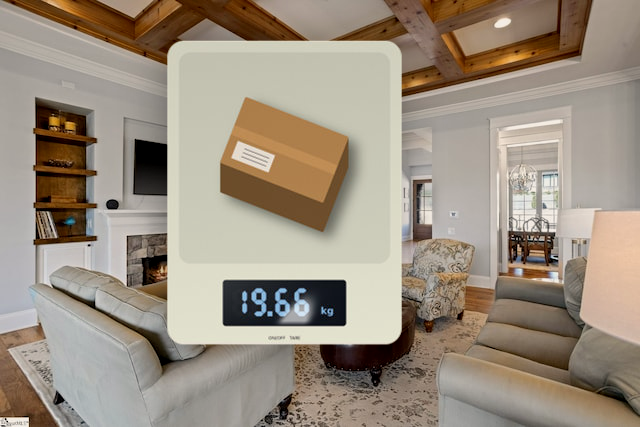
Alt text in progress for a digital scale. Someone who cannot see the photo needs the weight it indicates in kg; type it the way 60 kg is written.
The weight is 19.66 kg
